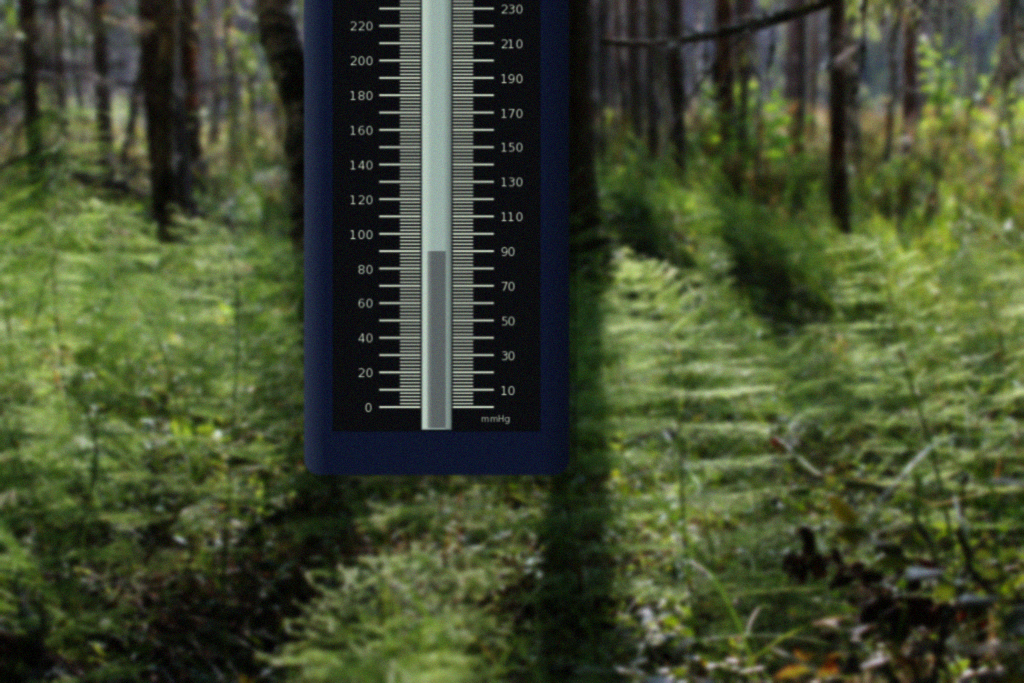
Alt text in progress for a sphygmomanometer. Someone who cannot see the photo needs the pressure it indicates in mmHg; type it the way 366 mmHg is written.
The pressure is 90 mmHg
